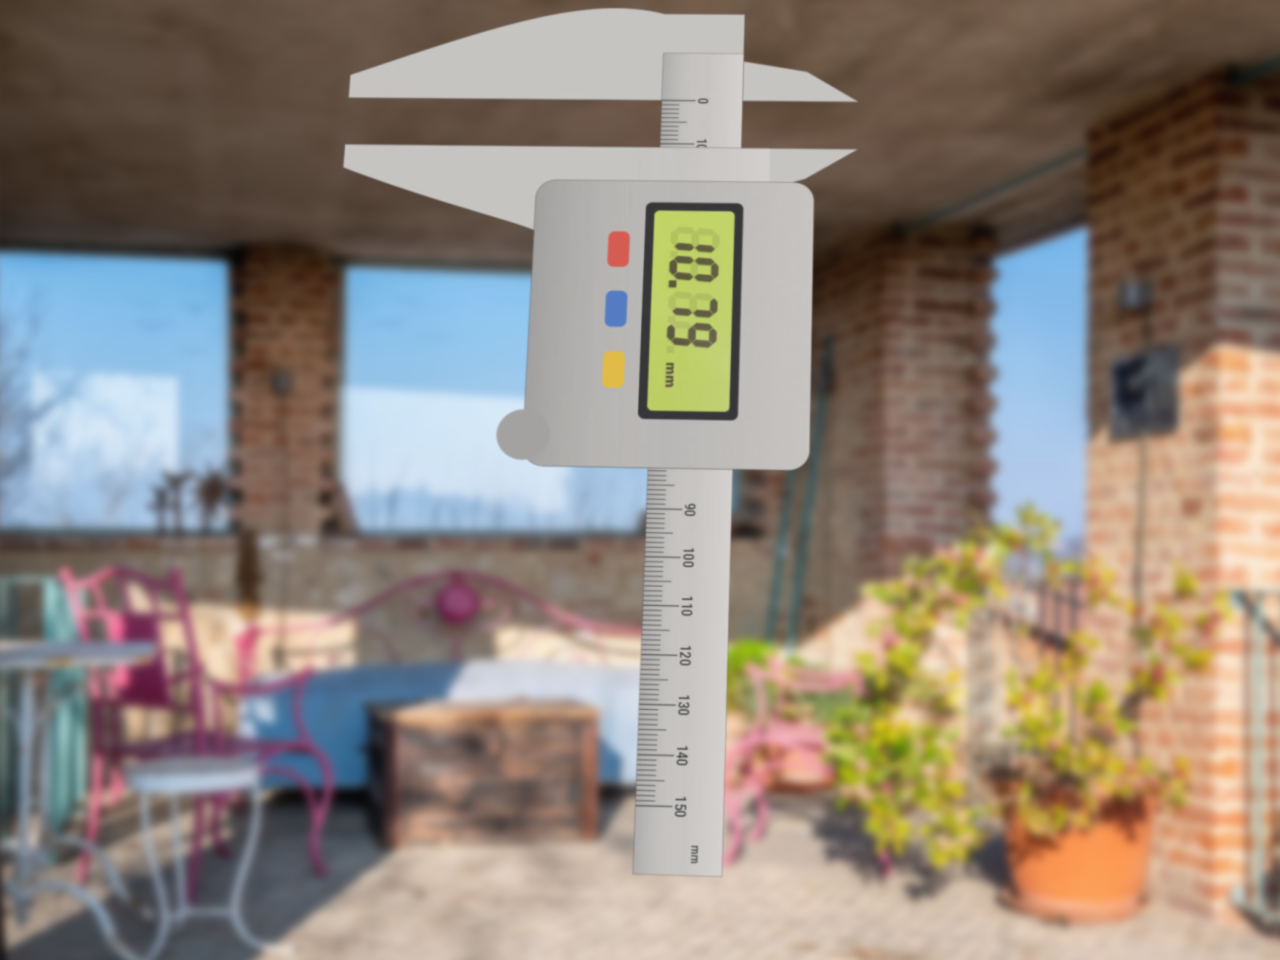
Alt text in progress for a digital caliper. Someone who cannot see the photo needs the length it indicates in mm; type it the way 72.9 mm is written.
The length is 10.79 mm
